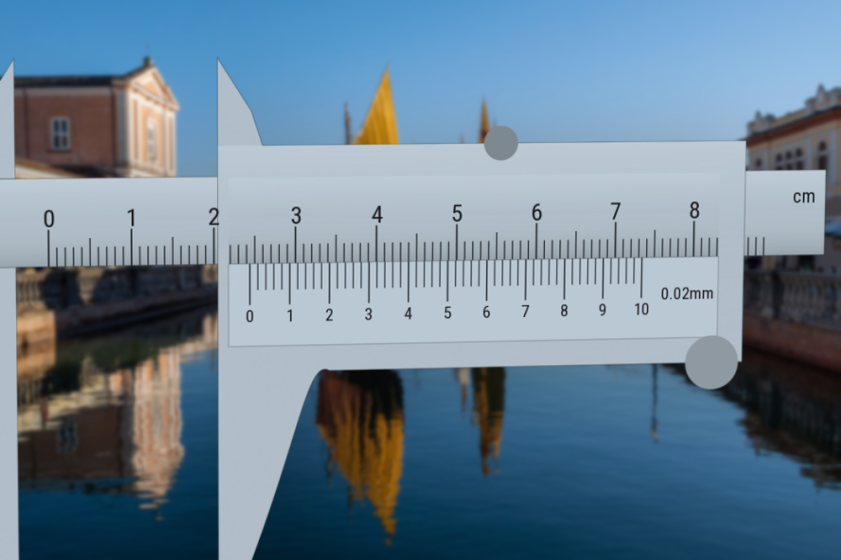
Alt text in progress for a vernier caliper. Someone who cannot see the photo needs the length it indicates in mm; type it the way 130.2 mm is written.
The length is 24.4 mm
